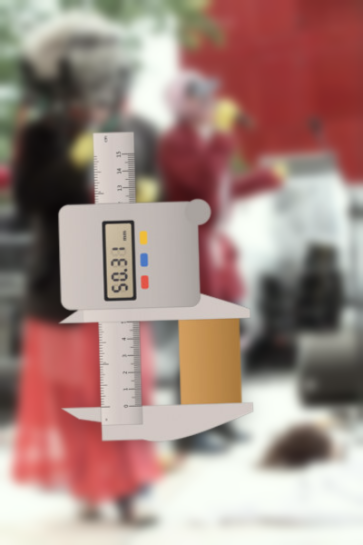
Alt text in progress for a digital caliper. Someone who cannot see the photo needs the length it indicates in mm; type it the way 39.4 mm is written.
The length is 50.31 mm
